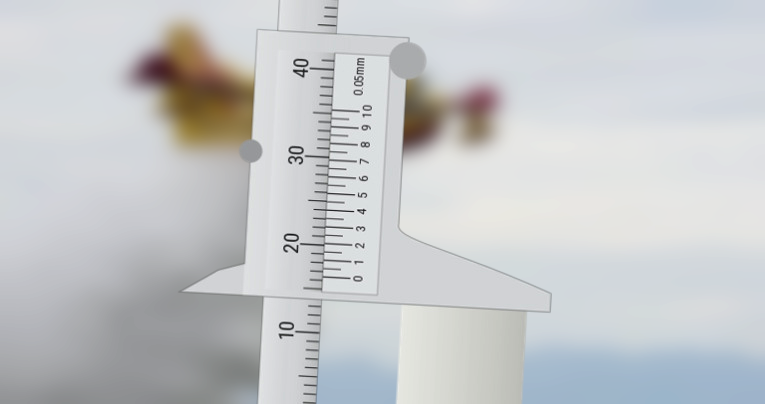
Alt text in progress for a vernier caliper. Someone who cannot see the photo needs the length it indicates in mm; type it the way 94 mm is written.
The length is 16.4 mm
